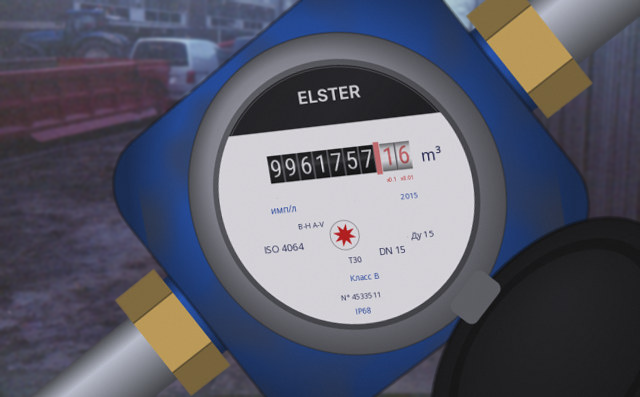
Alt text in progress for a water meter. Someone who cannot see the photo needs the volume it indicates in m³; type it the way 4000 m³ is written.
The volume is 9961757.16 m³
